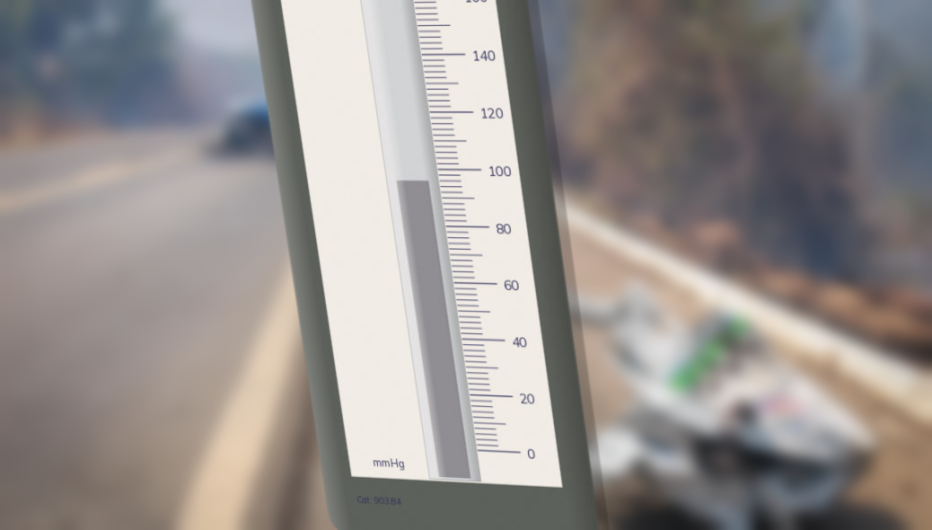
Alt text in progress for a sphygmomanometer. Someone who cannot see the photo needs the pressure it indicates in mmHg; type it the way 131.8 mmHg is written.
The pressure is 96 mmHg
